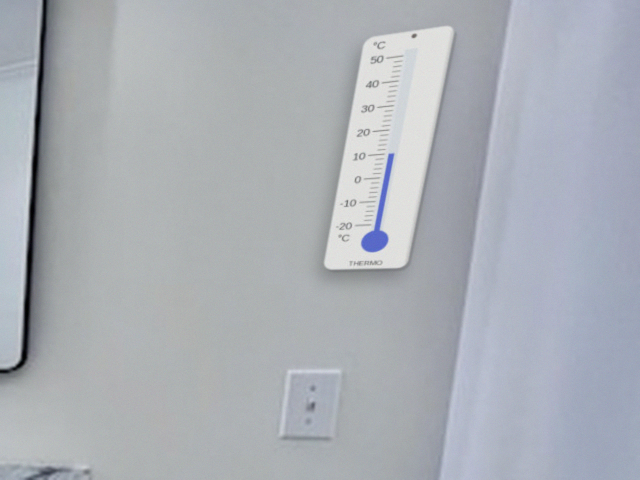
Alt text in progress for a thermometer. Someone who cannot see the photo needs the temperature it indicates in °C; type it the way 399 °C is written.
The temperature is 10 °C
